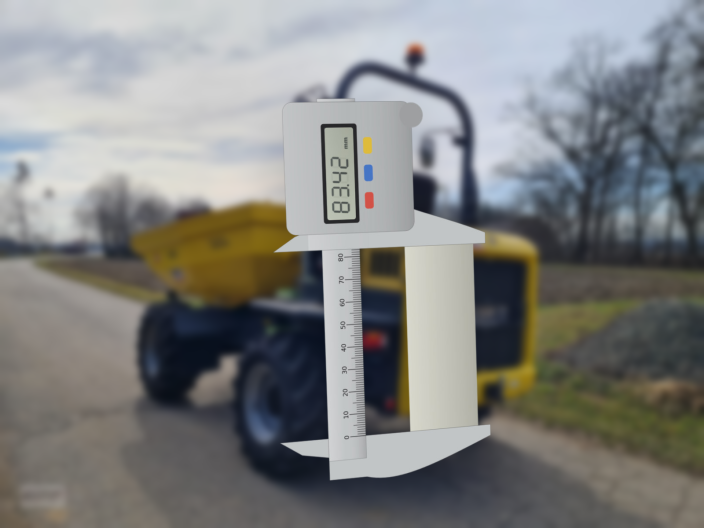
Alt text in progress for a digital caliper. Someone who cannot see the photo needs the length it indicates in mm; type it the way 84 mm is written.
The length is 83.42 mm
